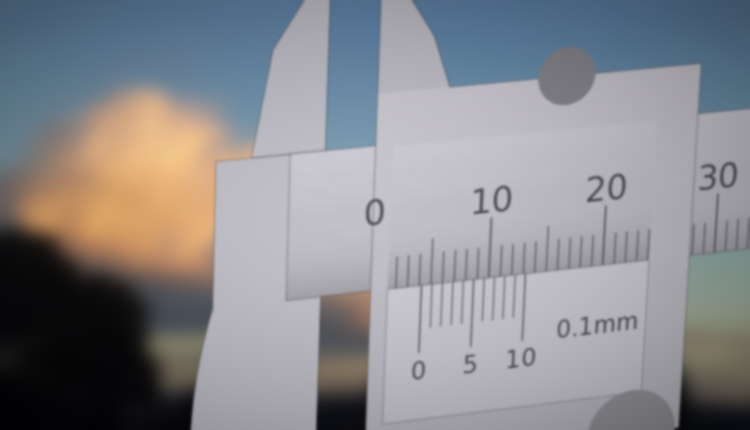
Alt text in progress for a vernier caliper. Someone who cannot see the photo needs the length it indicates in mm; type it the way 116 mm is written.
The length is 4.2 mm
